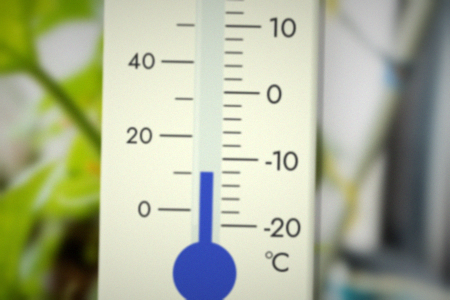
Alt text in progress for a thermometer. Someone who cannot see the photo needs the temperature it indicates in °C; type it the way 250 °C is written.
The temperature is -12 °C
